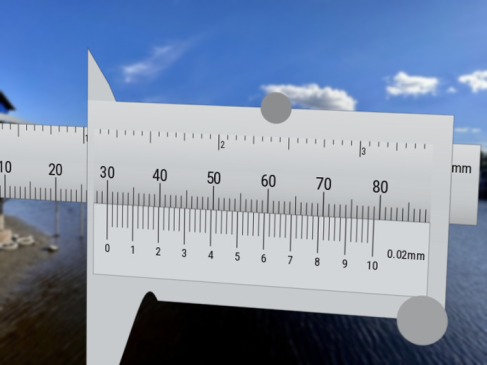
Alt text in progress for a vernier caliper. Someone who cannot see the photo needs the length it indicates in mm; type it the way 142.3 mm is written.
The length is 30.0 mm
